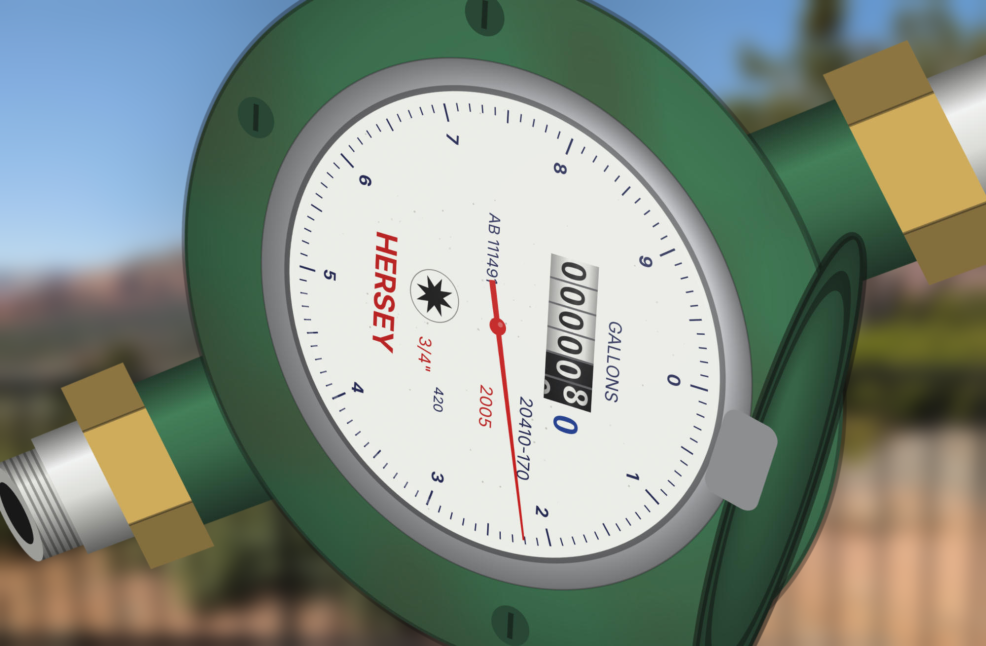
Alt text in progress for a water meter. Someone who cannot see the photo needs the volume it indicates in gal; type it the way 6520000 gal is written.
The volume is 82.2 gal
